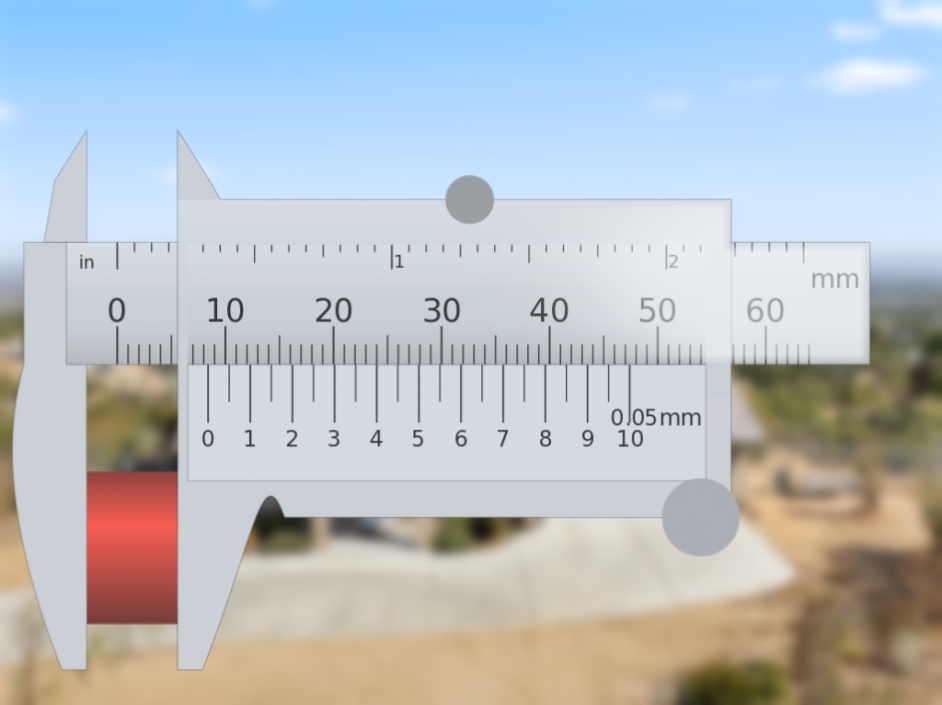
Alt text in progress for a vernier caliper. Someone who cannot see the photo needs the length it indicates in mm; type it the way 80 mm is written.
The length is 8.4 mm
